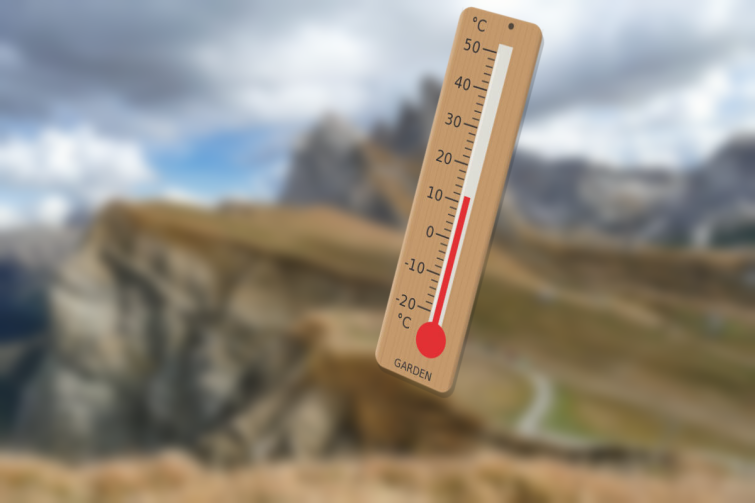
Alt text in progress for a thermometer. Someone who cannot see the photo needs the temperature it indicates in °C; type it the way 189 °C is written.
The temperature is 12 °C
